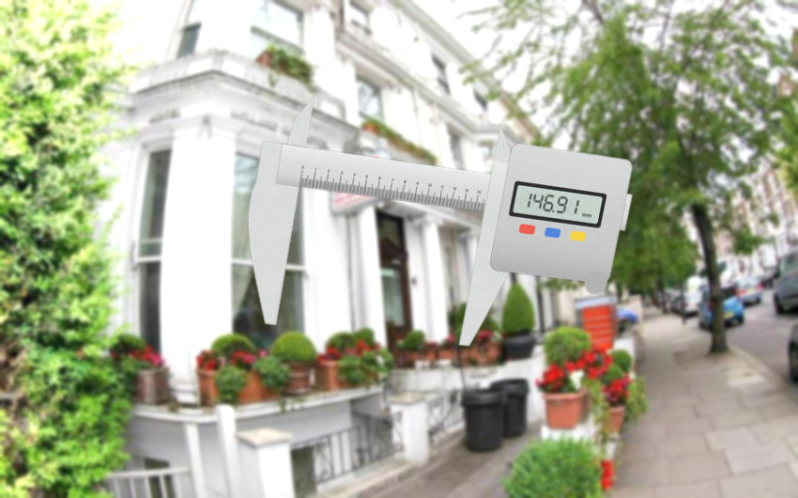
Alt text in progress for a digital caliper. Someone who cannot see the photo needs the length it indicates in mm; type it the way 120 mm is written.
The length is 146.91 mm
